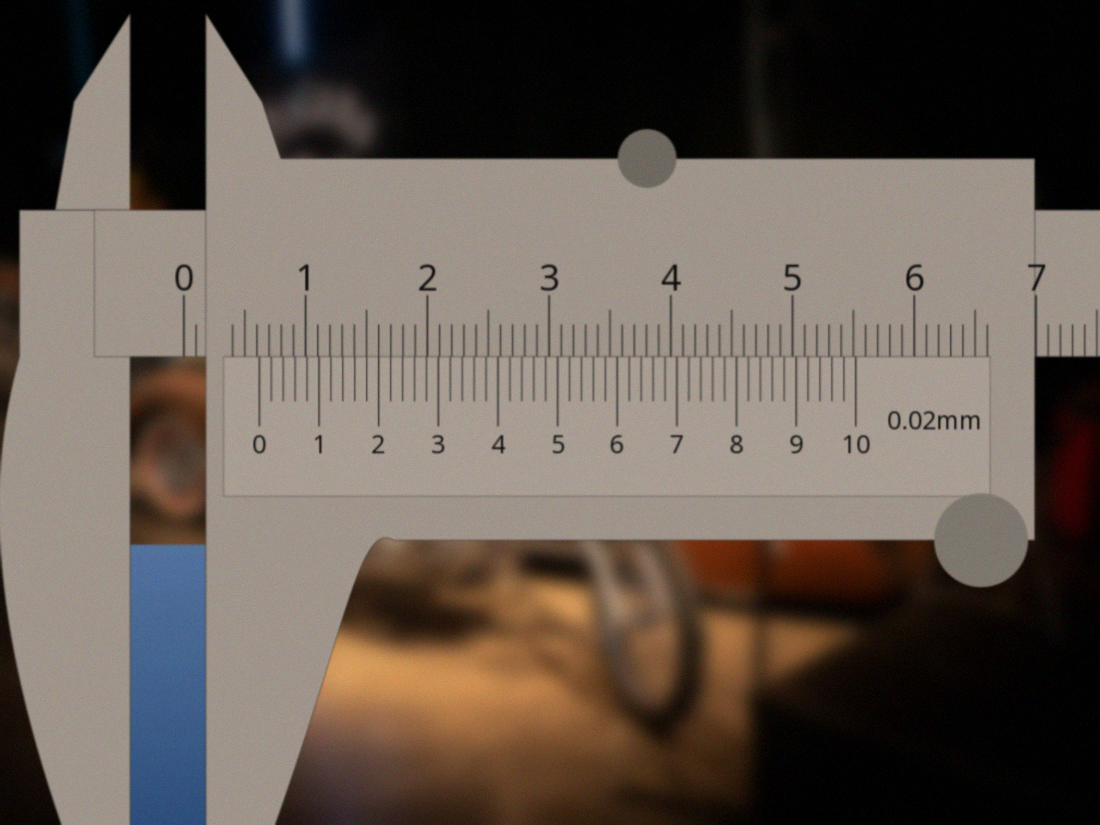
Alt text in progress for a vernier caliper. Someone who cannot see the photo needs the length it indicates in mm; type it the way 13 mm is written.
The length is 6.2 mm
